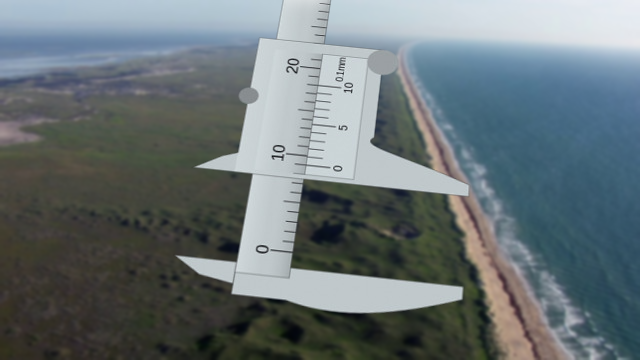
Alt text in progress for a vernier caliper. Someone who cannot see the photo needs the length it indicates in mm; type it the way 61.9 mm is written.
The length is 9.0 mm
